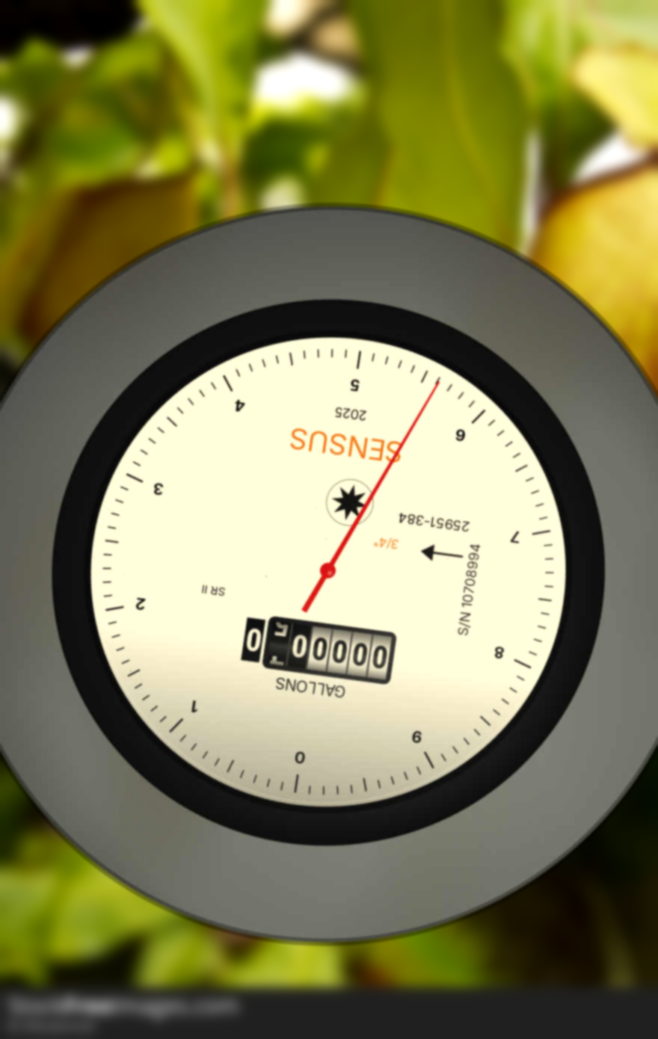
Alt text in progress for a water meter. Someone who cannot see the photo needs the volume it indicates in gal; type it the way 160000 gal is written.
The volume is 45.6 gal
